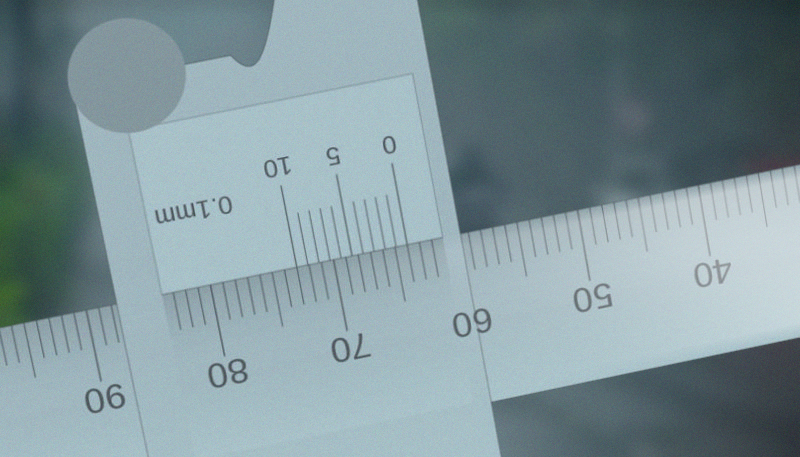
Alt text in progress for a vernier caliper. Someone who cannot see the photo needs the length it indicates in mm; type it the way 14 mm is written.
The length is 64.0 mm
